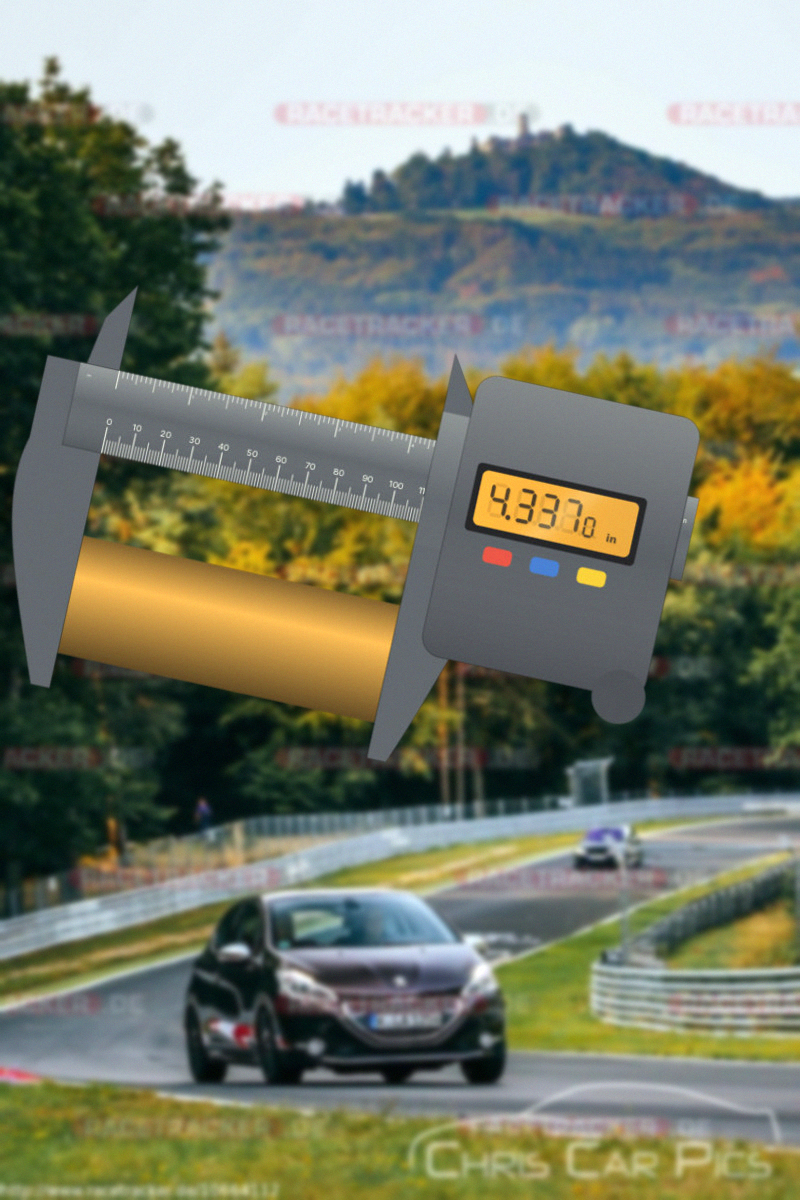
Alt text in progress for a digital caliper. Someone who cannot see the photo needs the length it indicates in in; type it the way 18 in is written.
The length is 4.3370 in
